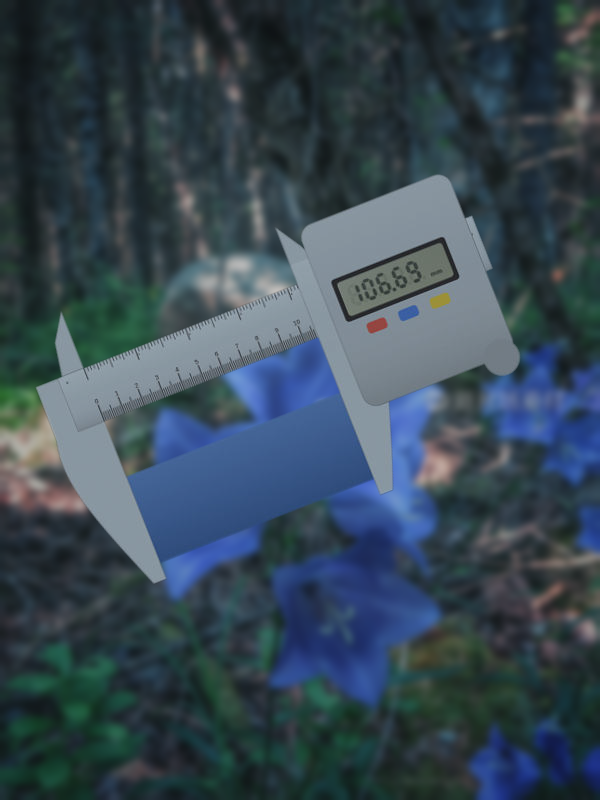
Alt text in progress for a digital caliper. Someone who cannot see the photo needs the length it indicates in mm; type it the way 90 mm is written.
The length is 106.69 mm
